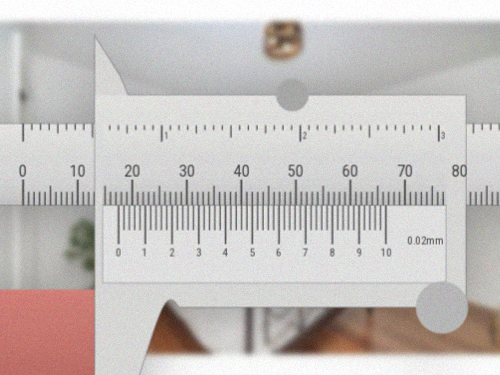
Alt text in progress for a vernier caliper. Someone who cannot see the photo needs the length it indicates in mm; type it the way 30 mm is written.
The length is 17.5 mm
